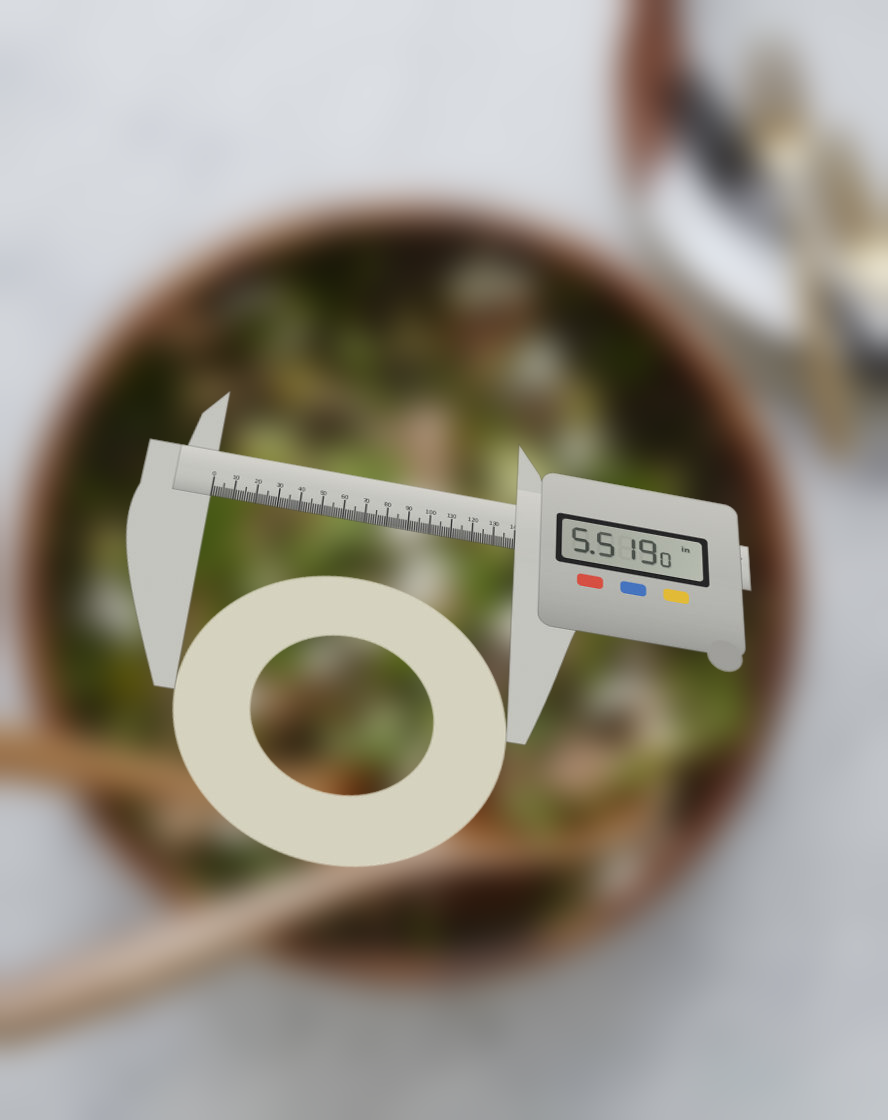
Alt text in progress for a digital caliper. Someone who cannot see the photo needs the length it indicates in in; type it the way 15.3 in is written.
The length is 5.5190 in
